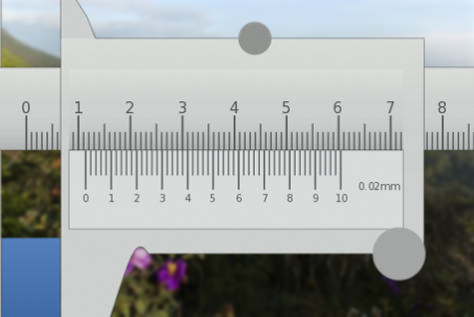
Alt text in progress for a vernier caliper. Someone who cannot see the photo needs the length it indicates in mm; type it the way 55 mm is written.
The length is 11.4 mm
